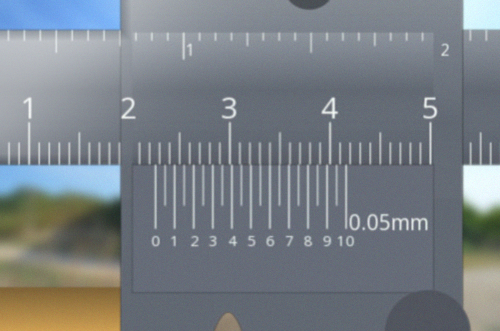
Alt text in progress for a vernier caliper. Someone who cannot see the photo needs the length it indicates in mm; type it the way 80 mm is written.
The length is 22.6 mm
